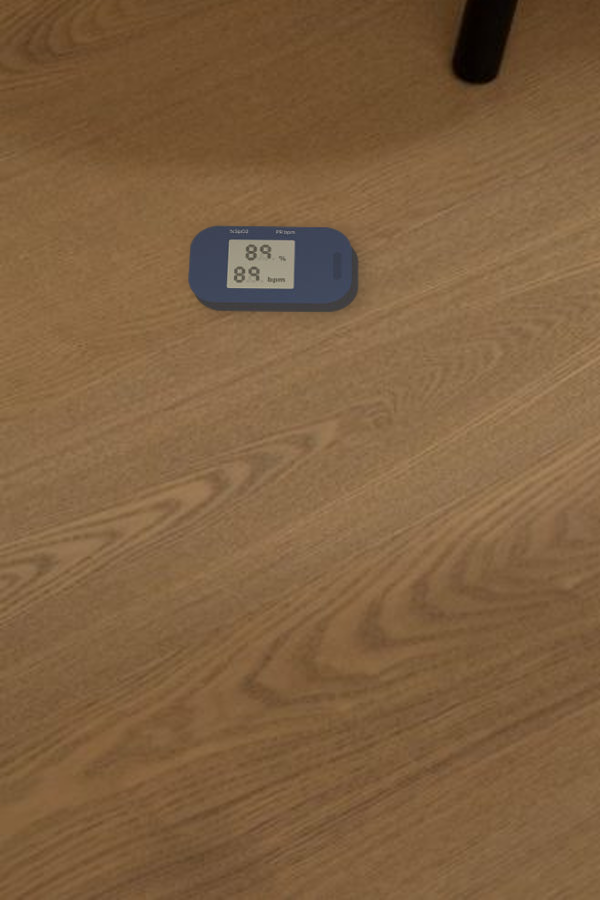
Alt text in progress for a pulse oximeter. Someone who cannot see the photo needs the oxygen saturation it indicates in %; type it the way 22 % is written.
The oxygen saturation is 89 %
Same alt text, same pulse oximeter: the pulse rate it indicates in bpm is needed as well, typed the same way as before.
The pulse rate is 89 bpm
